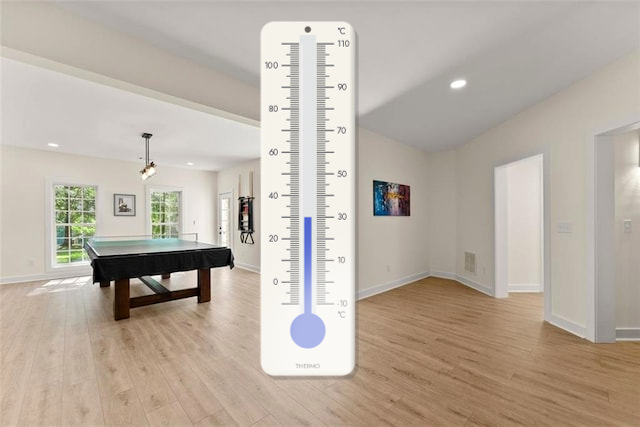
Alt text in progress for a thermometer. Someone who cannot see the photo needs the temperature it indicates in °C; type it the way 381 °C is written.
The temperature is 30 °C
